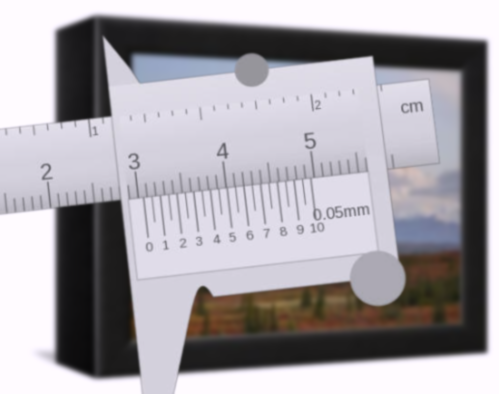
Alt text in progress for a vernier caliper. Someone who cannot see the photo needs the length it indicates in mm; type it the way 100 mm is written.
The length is 30.6 mm
